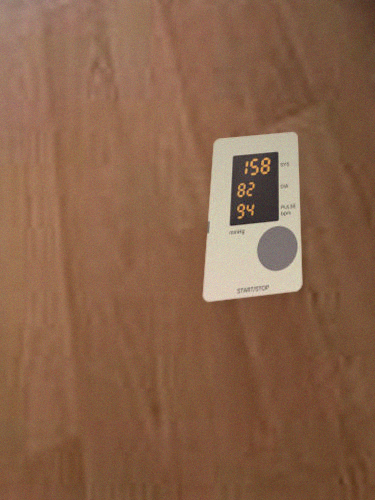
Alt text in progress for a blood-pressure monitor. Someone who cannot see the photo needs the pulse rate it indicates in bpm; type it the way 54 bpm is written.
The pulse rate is 94 bpm
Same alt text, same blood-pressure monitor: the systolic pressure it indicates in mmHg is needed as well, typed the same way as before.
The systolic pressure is 158 mmHg
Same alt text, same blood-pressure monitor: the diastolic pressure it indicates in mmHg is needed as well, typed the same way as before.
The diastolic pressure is 82 mmHg
